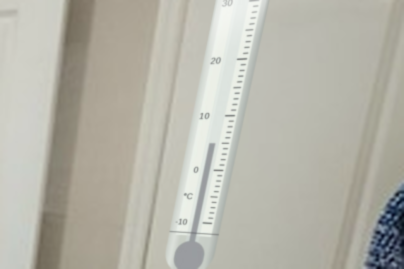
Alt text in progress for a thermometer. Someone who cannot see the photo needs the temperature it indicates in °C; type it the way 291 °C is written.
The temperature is 5 °C
